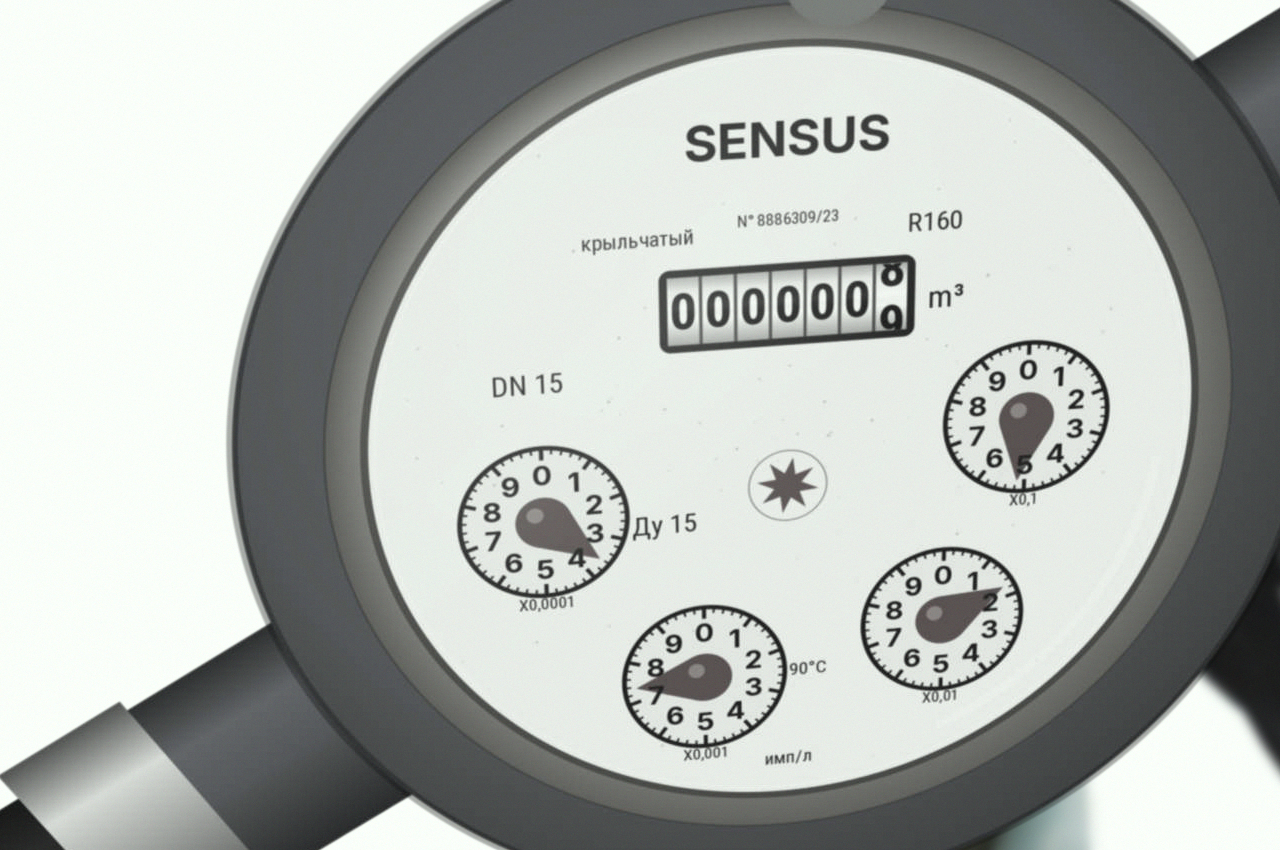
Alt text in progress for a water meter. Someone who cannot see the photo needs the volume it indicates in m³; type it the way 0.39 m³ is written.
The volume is 8.5173 m³
